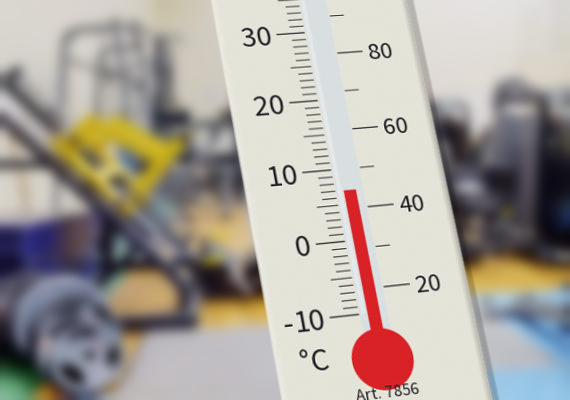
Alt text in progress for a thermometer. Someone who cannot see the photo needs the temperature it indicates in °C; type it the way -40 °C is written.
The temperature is 7 °C
